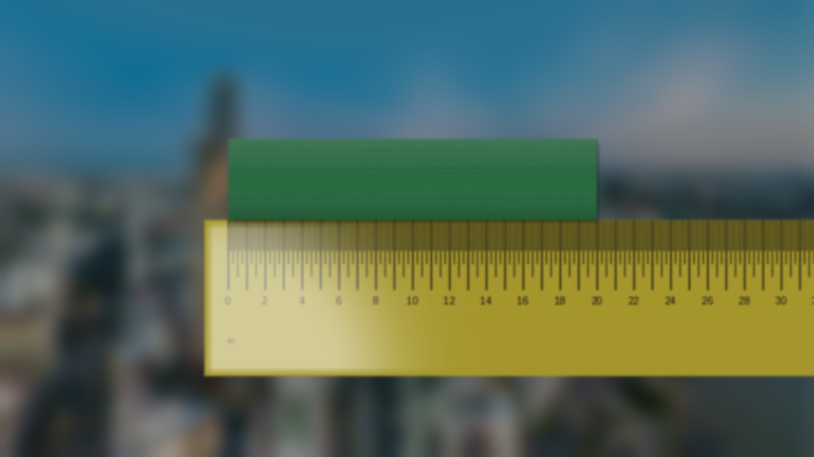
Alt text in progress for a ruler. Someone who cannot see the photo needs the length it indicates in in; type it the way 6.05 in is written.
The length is 20 in
